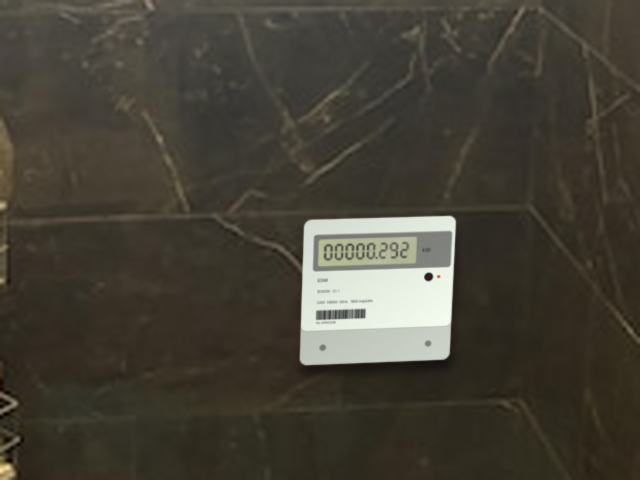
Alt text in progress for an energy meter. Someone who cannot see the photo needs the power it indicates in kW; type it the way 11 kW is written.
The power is 0.292 kW
